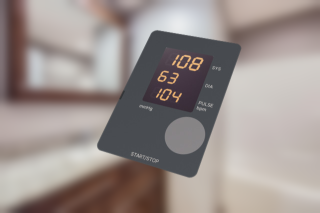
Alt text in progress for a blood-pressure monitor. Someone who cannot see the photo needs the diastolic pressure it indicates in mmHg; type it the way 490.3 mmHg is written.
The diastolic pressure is 63 mmHg
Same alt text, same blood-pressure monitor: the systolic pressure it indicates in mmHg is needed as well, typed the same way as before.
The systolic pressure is 108 mmHg
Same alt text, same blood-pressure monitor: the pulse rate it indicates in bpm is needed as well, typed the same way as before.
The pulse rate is 104 bpm
